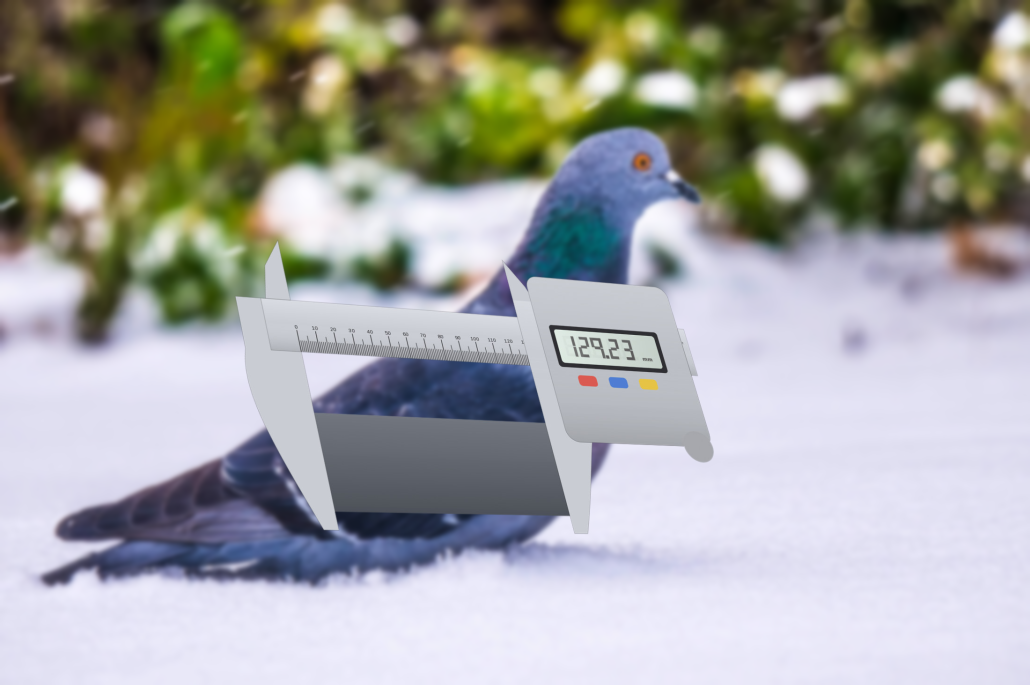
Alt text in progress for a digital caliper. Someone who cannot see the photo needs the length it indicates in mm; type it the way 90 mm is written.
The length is 129.23 mm
